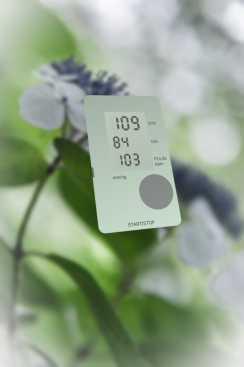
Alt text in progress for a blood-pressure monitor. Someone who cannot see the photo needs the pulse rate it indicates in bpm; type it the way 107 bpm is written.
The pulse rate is 103 bpm
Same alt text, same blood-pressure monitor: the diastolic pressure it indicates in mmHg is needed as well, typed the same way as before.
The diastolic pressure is 84 mmHg
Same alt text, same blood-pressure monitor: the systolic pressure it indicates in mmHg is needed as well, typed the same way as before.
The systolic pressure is 109 mmHg
